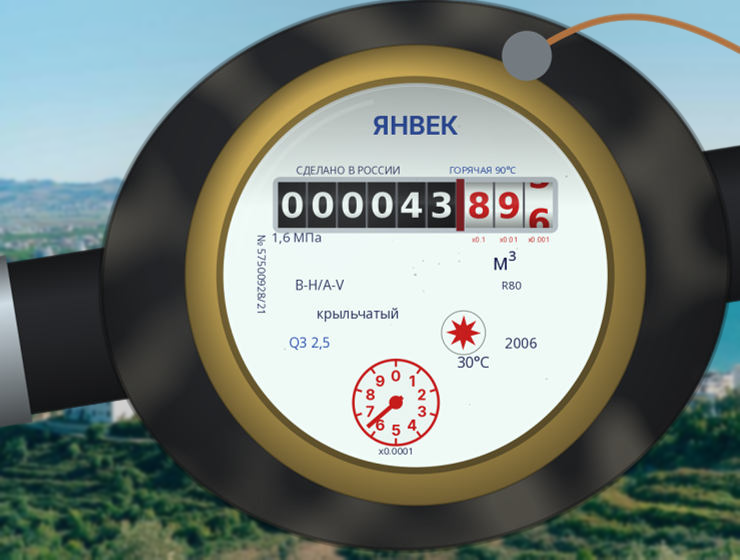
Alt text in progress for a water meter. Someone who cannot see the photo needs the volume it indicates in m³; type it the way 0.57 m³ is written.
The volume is 43.8956 m³
